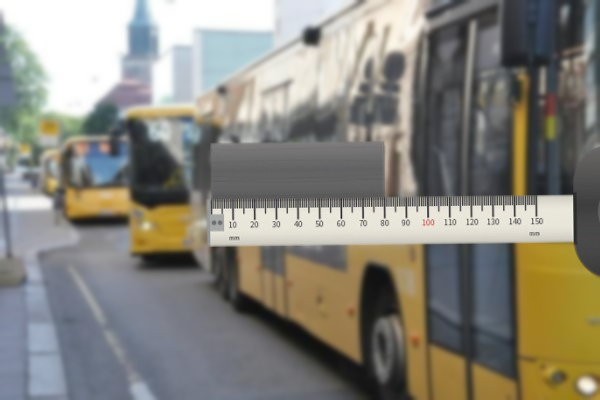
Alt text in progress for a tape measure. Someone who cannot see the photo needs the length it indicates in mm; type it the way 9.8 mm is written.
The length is 80 mm
